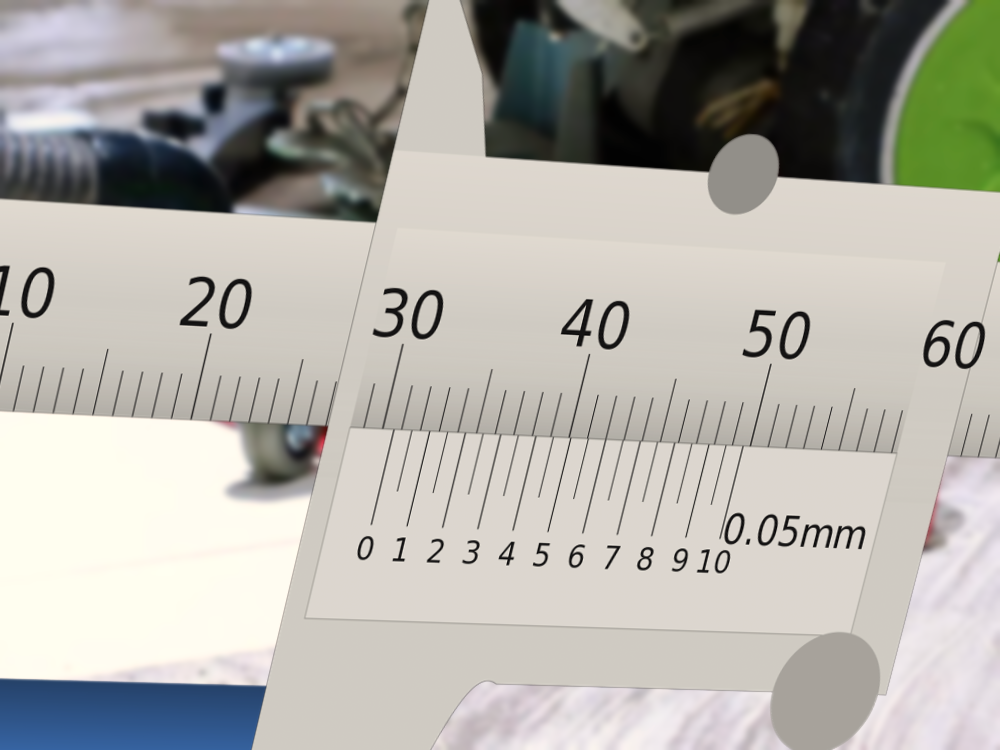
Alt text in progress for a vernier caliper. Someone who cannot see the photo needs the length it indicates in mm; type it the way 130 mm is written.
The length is 30.6 mm
